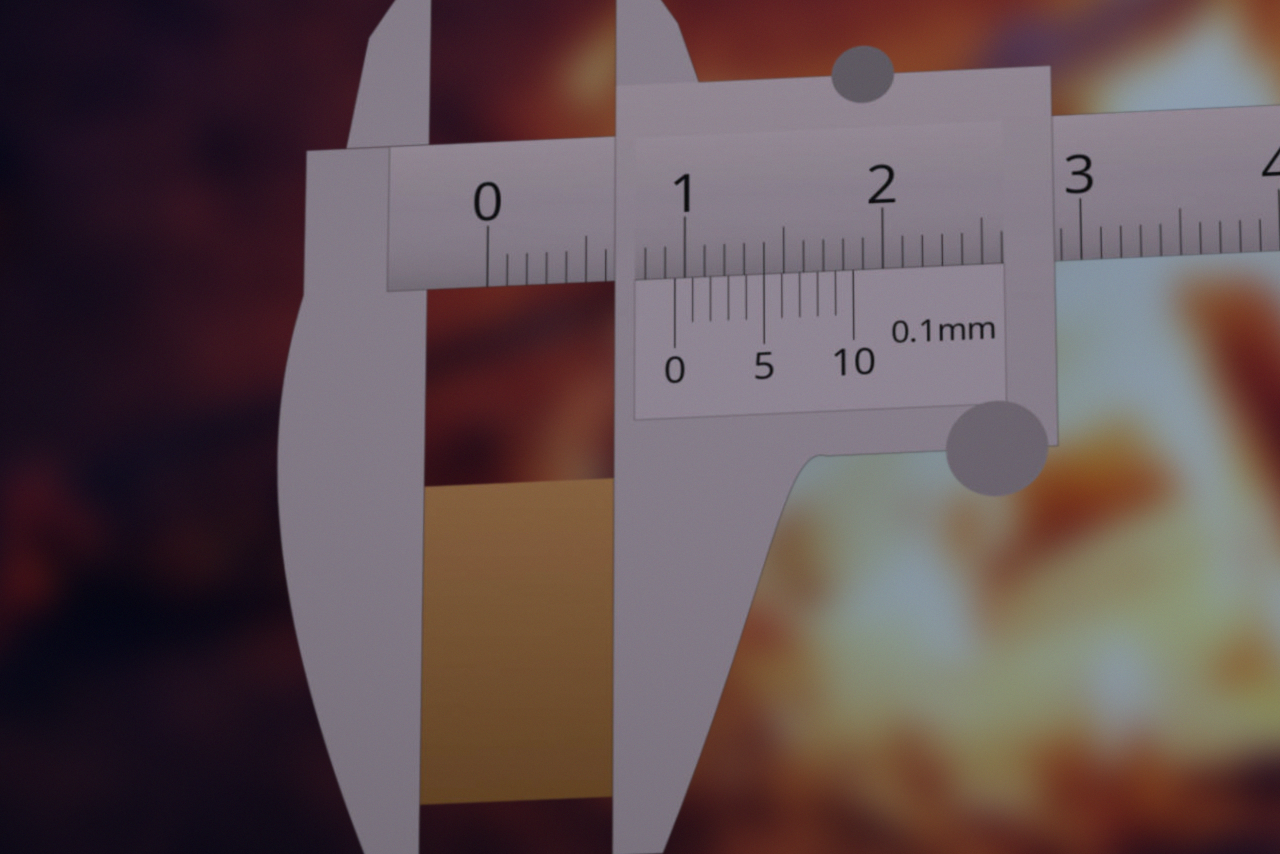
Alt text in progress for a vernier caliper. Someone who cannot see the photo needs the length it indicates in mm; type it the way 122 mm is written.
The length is 9.5 mm
